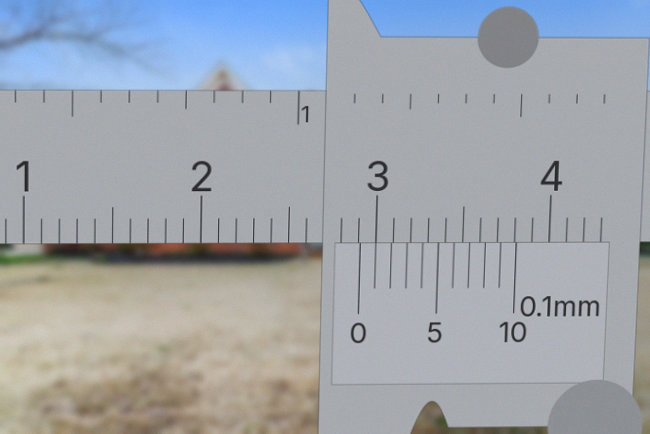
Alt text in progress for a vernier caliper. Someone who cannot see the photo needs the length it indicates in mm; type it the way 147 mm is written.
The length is 29.1 mm
